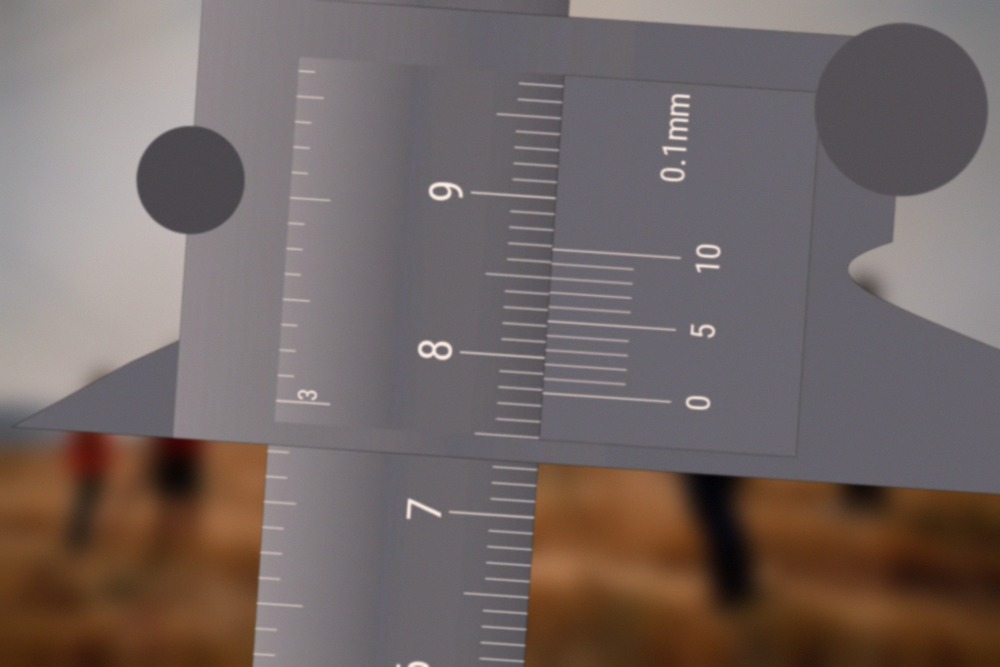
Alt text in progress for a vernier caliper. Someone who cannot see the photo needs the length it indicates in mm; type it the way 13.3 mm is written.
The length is 77.8 mm
